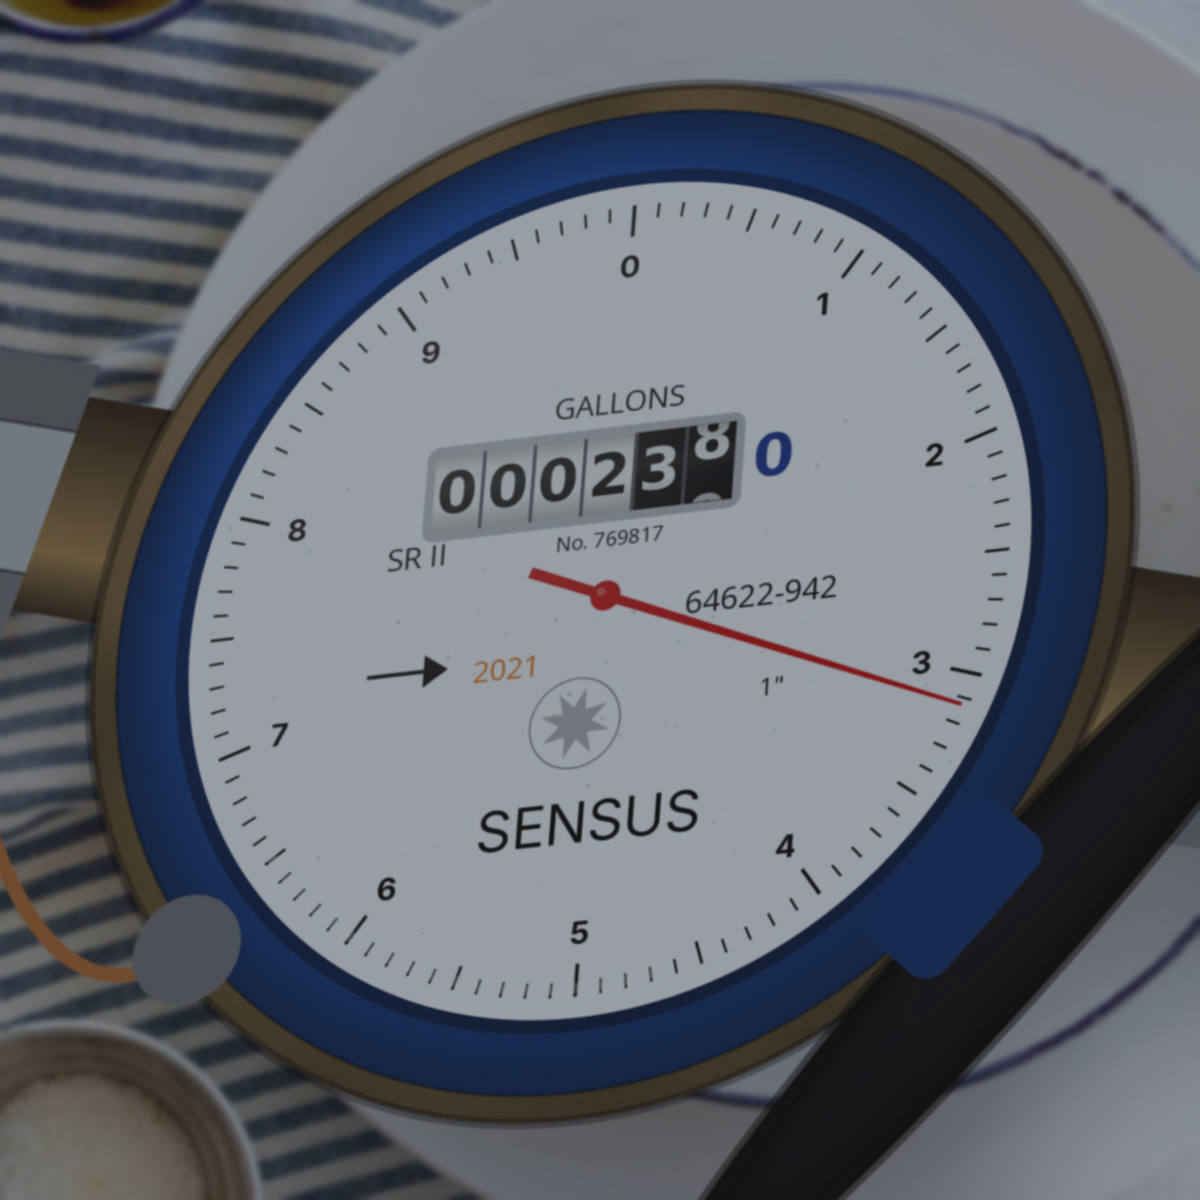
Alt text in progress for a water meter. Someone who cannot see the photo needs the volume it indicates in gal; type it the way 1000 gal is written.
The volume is 2383.1 gal
